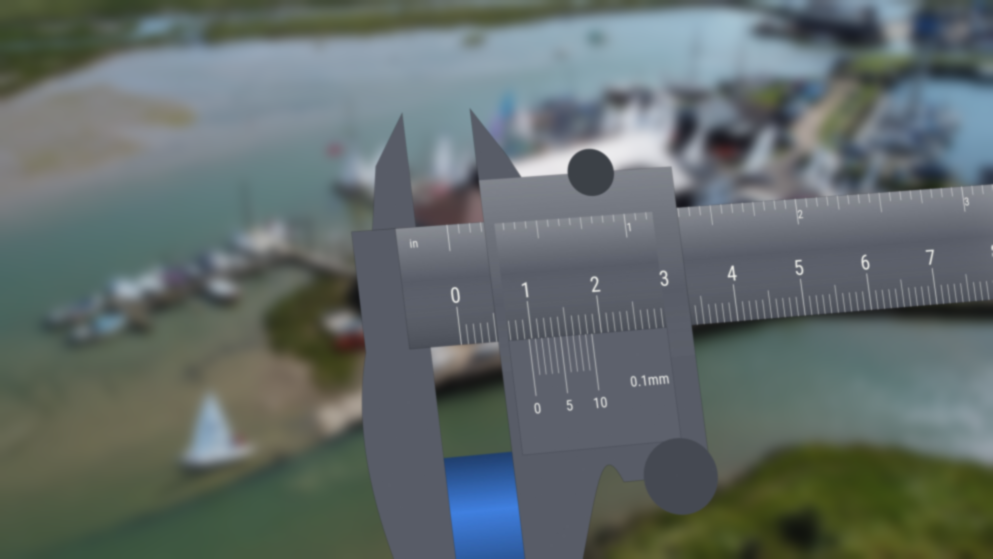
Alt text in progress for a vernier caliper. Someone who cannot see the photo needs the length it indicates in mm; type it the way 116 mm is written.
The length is 9.6 mm
